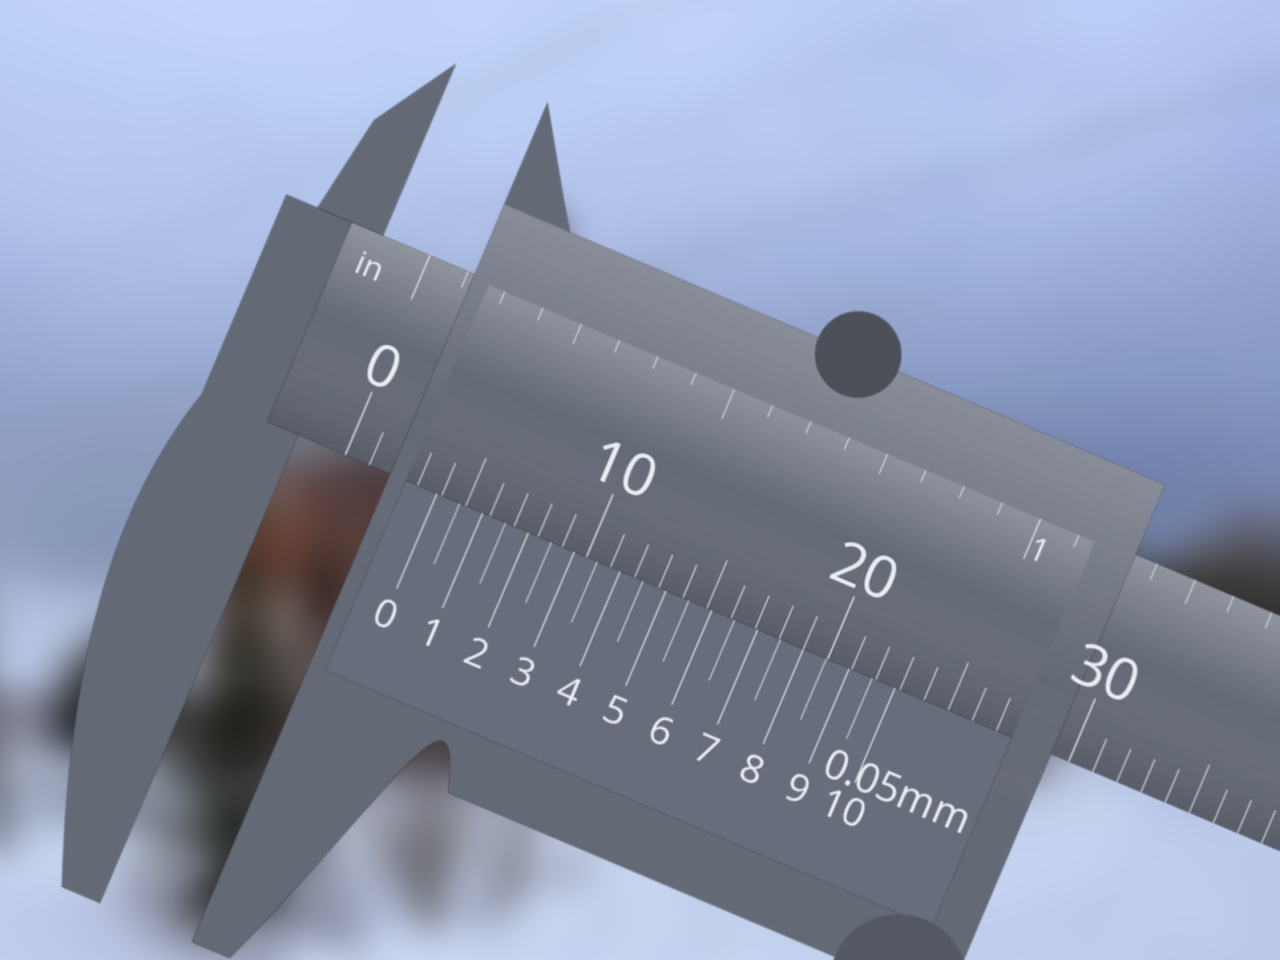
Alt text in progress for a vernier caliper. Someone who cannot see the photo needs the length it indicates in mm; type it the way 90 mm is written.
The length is 3.80 mm
